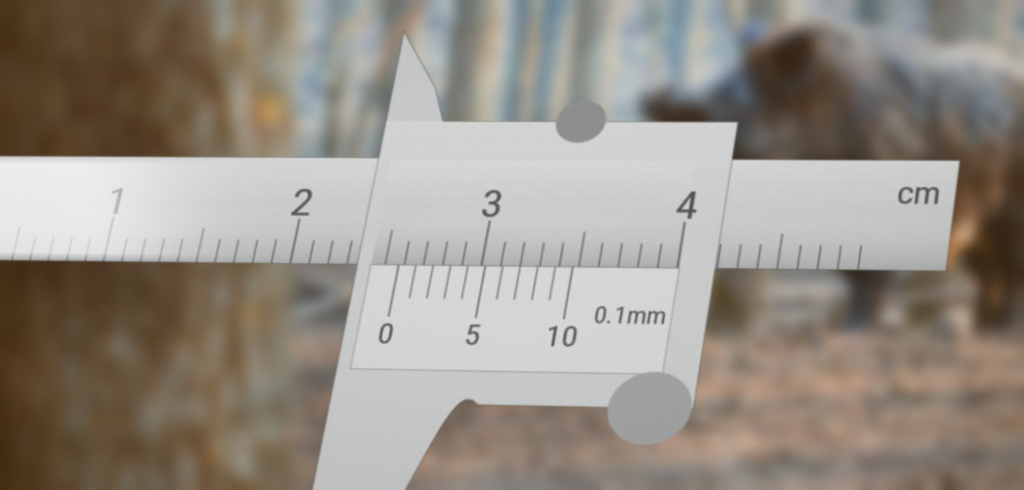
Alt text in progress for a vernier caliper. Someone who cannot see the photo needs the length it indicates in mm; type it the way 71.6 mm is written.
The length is 25.7 mm
